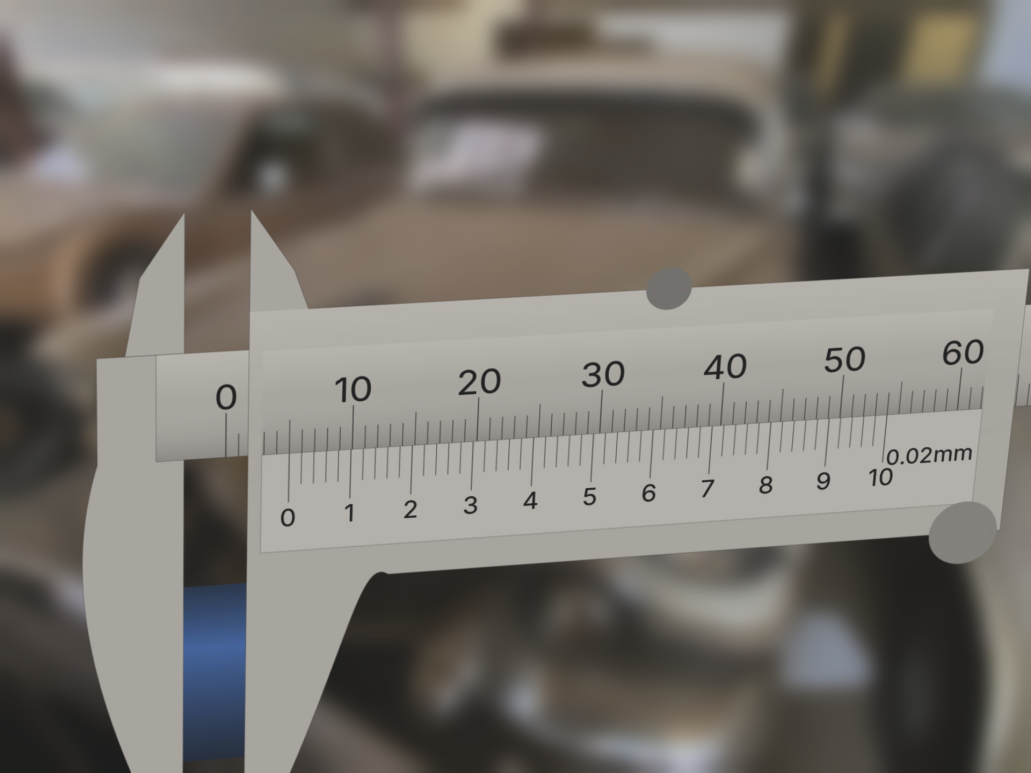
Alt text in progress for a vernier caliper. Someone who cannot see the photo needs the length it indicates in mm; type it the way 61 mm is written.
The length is 5.0 mm
